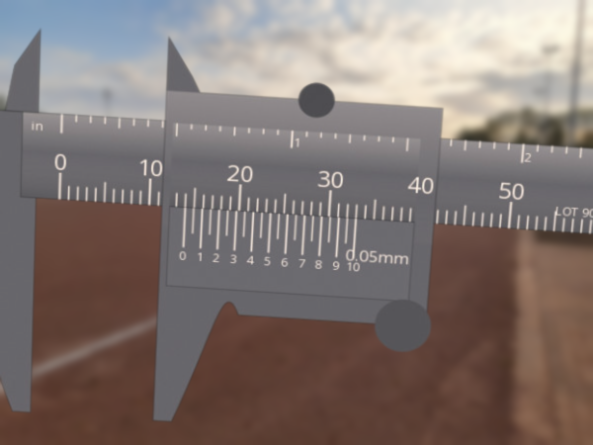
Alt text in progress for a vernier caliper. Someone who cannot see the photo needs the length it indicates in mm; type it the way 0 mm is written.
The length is 14.0 mm
